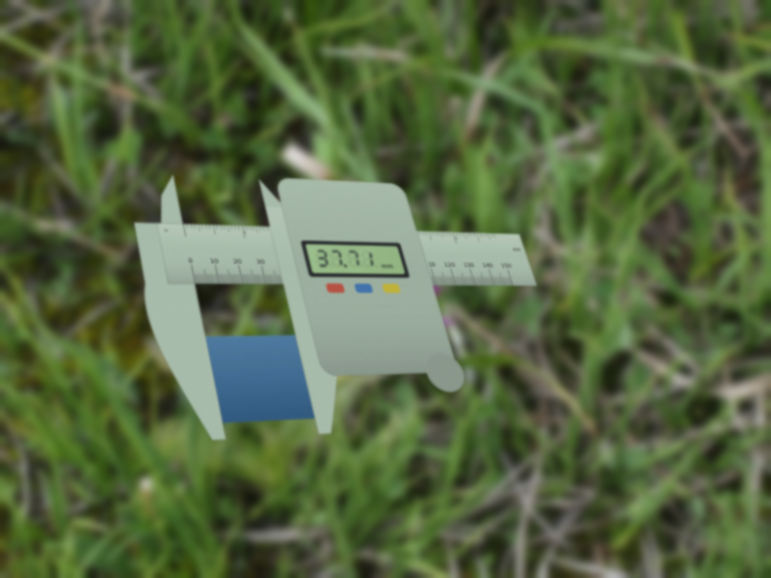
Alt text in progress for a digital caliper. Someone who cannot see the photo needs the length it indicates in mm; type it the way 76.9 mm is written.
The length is 37.71 mm
